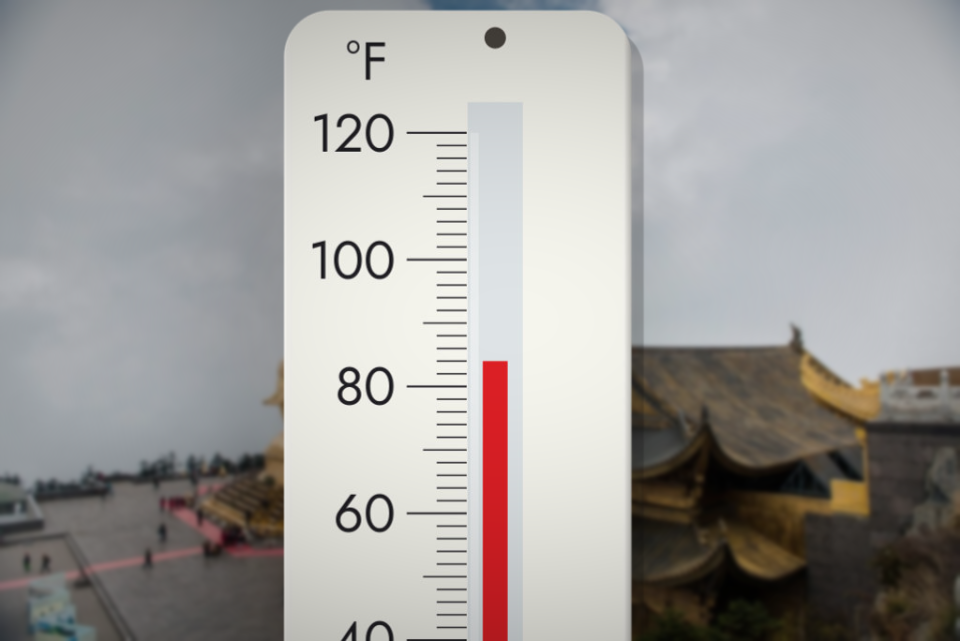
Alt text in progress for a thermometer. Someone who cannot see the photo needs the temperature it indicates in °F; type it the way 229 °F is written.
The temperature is 84 °F
